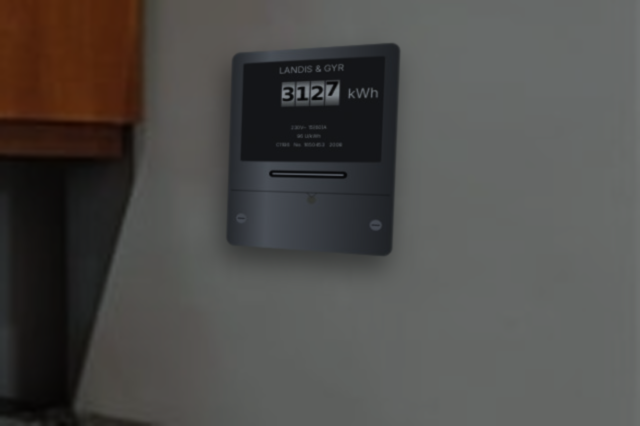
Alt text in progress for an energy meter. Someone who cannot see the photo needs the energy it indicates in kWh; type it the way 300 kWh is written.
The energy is 3127 kWh
